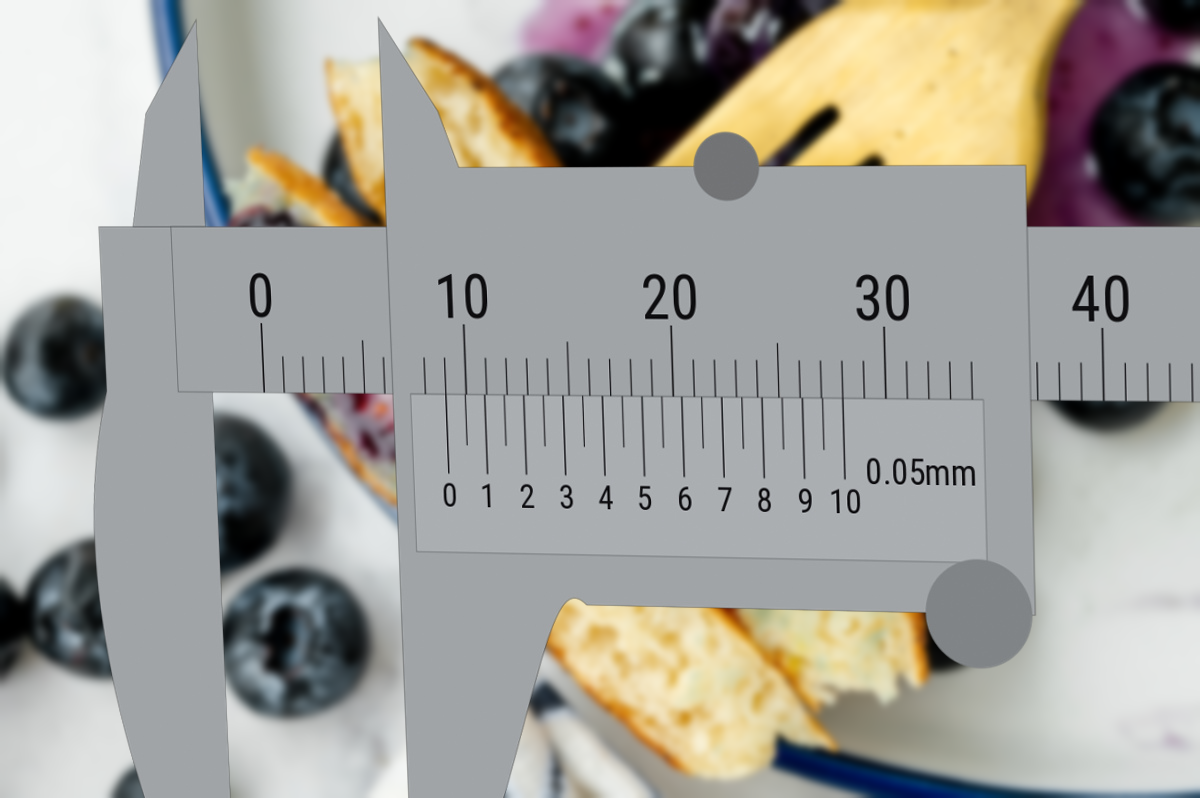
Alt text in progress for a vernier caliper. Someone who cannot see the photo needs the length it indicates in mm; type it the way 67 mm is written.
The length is 9.0 mm
